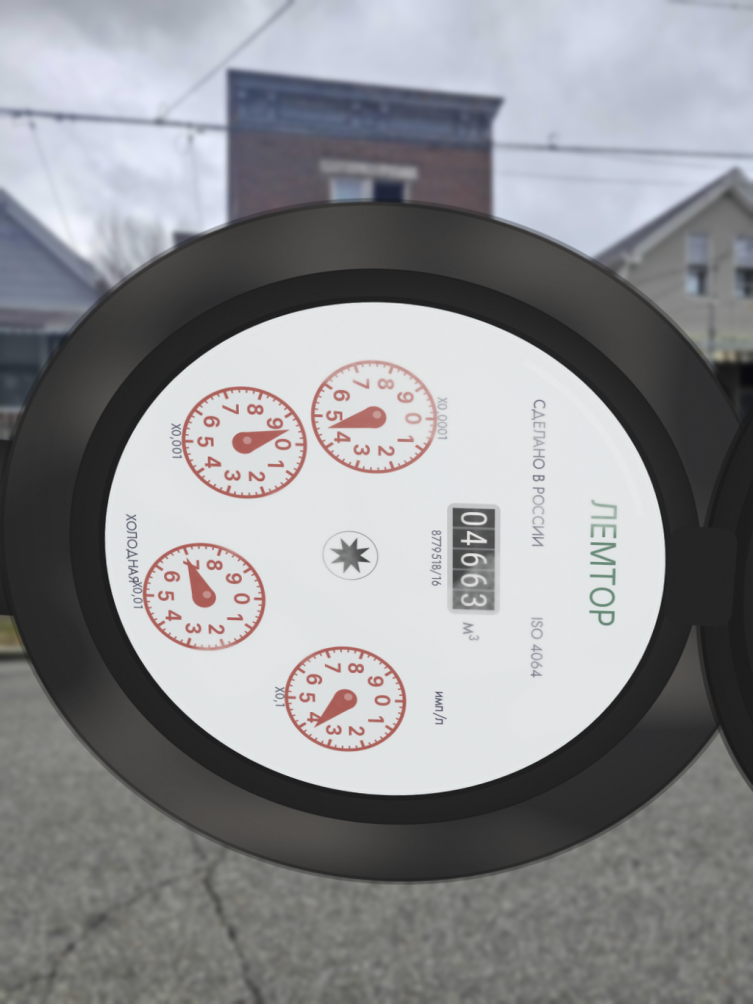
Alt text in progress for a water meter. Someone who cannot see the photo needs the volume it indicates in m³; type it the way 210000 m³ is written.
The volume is 4663.3694 m³
